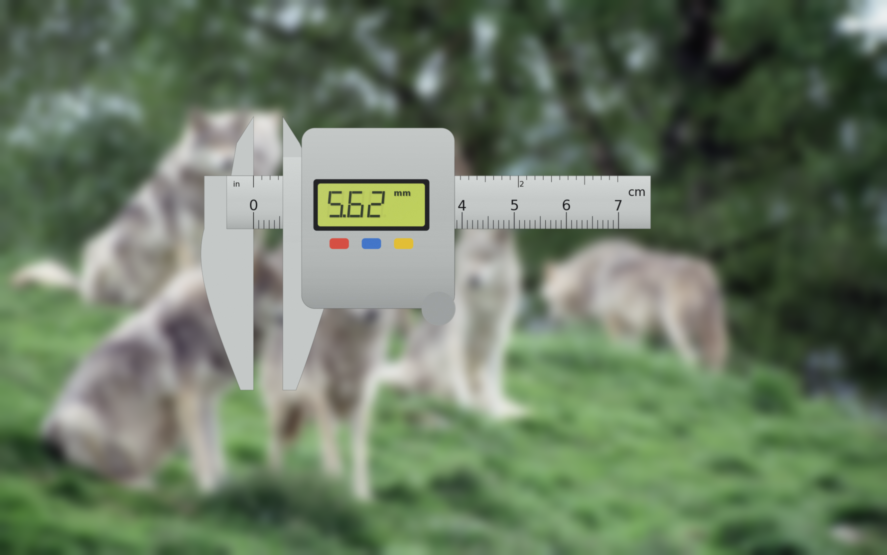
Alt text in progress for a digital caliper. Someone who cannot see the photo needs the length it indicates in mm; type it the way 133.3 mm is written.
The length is 5.62 mm
